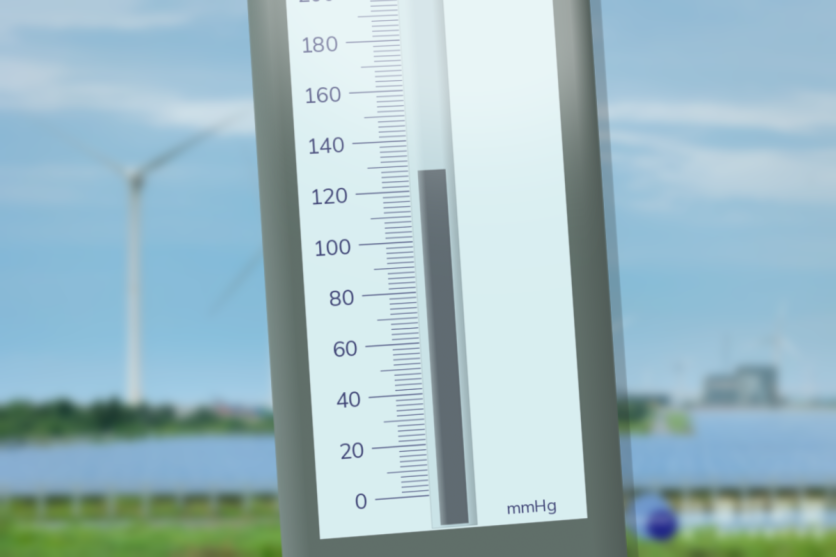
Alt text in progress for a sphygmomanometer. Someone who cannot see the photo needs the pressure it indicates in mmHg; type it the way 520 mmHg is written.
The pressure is 128 mmHg
